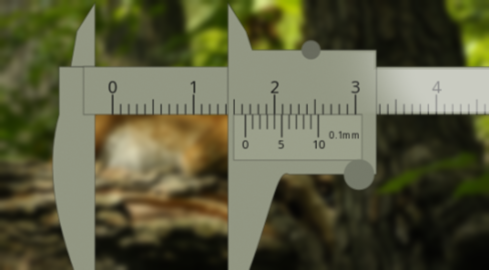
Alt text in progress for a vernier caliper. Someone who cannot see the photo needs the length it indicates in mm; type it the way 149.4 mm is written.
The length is 16.4 mm
